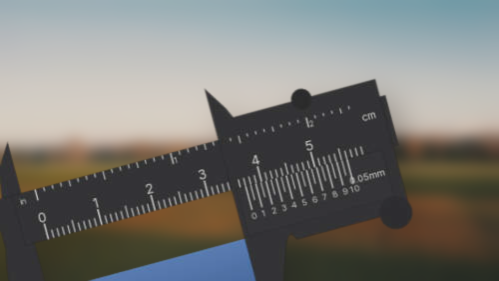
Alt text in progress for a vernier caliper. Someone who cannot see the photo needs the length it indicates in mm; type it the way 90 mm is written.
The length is 37.0 mm
